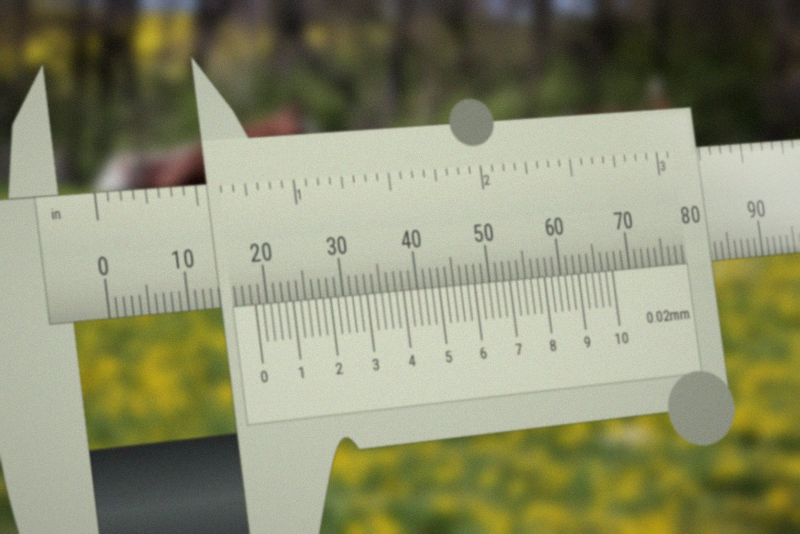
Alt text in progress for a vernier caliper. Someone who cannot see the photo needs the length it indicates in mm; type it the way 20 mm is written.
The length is 18.5 mm
